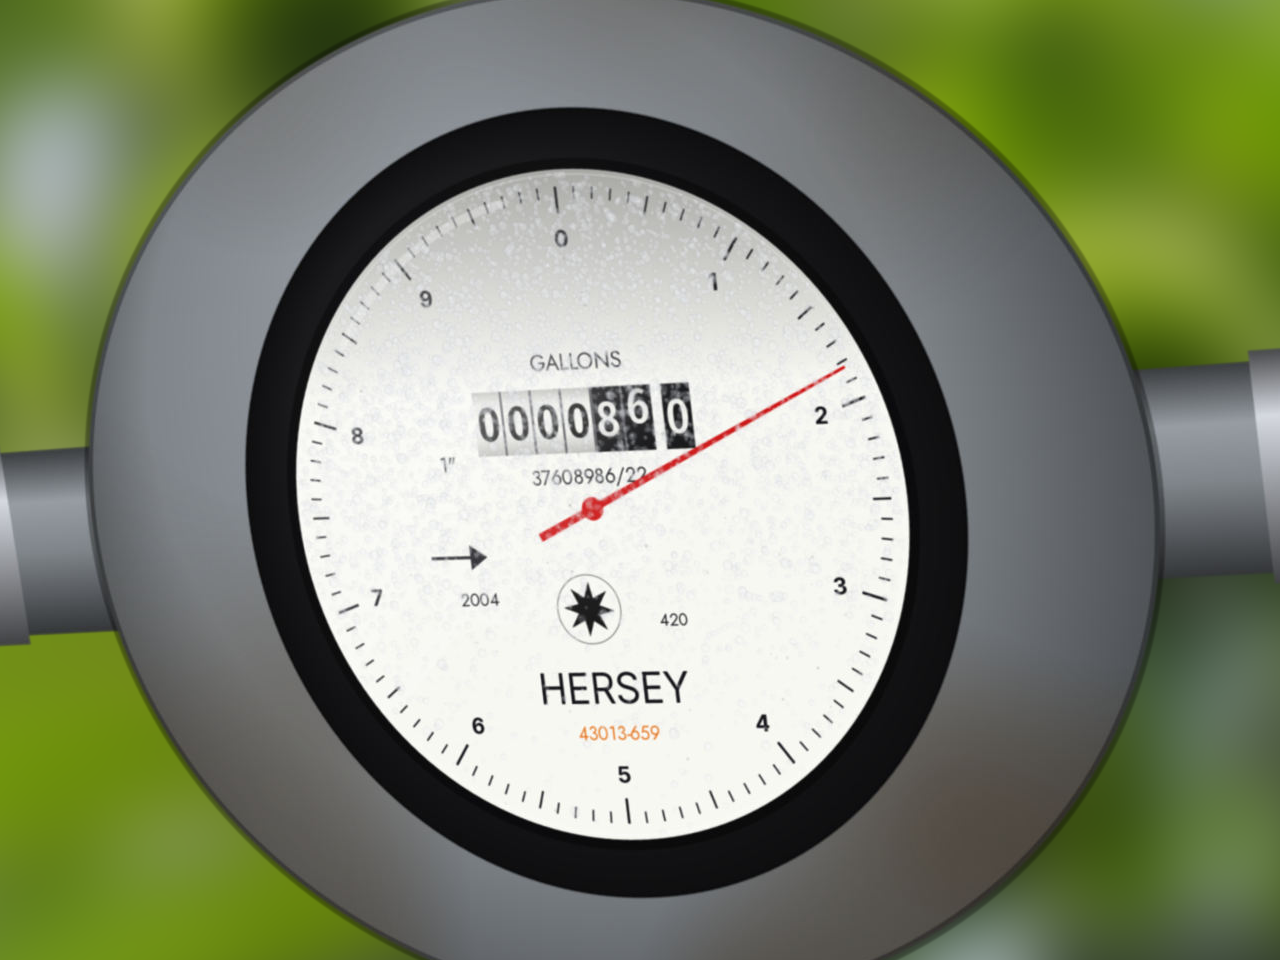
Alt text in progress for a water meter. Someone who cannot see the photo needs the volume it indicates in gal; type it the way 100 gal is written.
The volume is 861.8 gal
